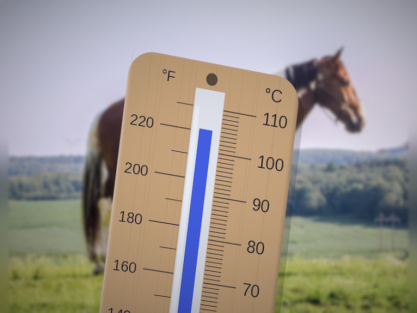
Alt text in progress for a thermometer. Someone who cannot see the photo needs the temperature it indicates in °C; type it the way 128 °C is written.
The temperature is 105 °C
